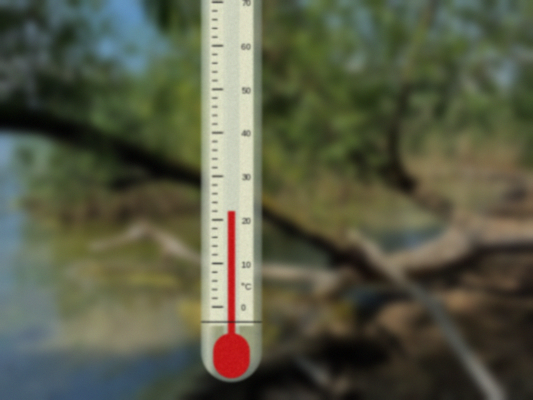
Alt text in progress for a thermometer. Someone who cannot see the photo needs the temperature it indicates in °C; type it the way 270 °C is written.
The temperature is 22 °C
